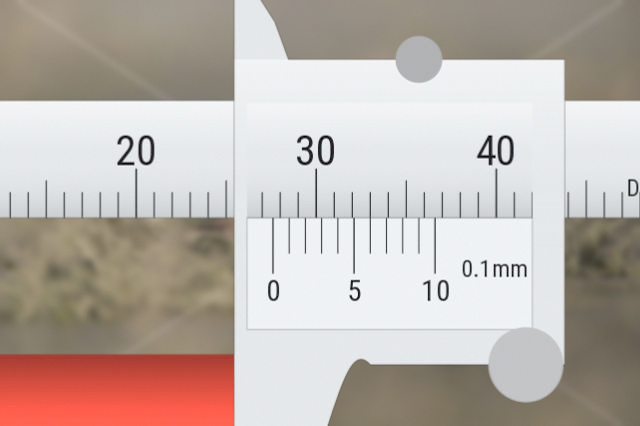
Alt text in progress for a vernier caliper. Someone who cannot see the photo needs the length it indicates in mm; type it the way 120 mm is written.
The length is 27.6 mm
